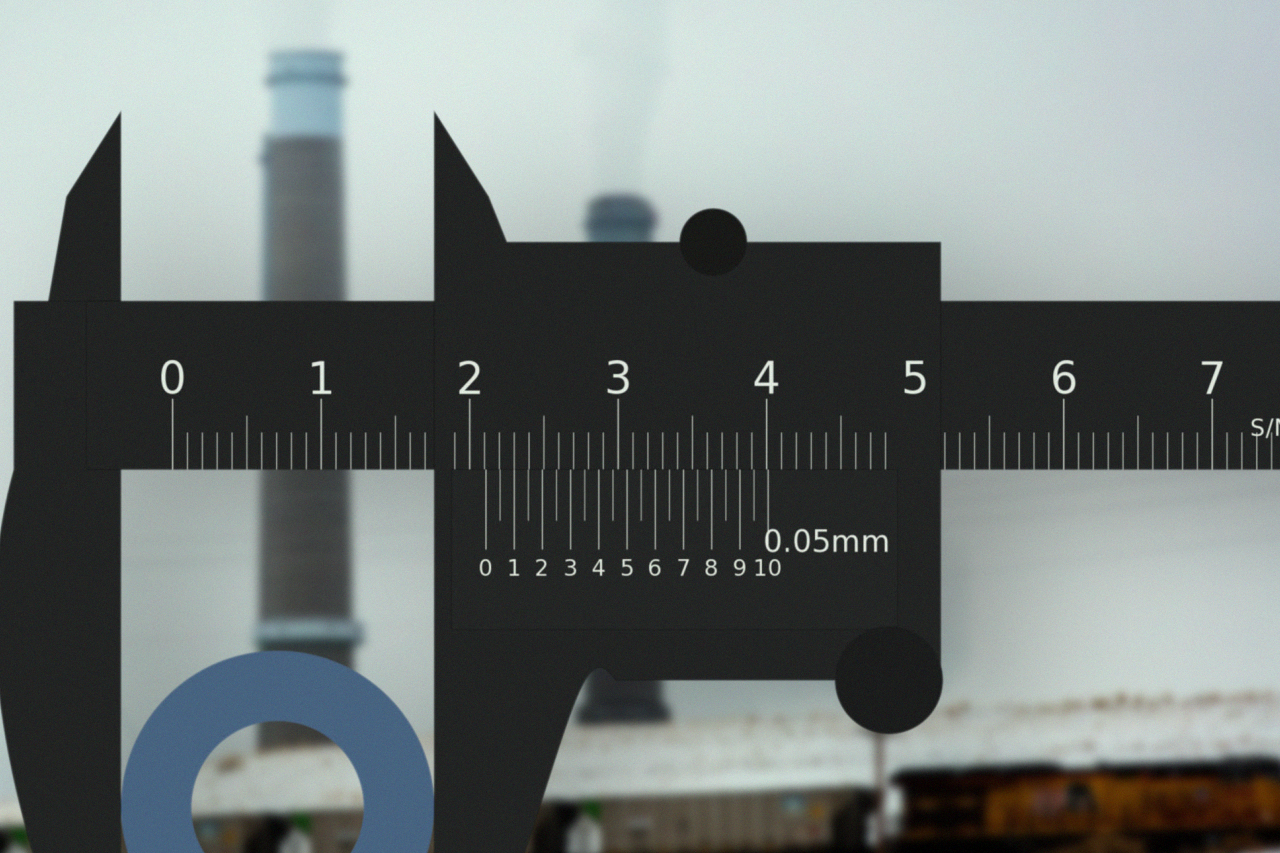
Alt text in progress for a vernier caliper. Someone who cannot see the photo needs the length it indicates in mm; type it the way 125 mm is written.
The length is 21.1 mm
